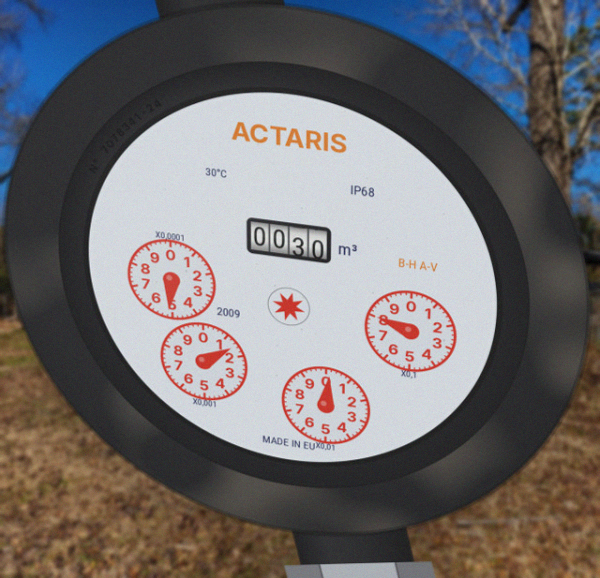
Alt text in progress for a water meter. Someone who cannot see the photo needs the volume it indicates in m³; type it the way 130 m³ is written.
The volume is 29.8015 m³
